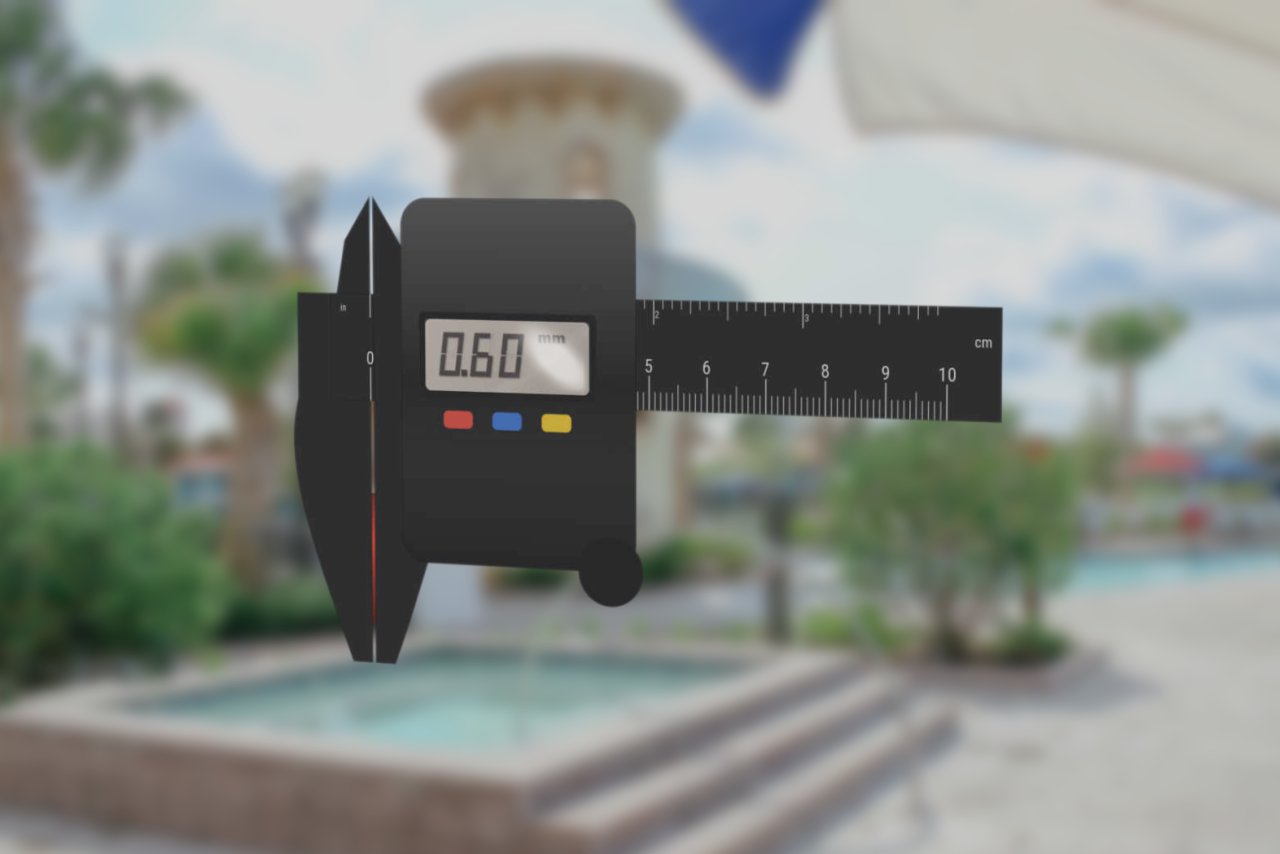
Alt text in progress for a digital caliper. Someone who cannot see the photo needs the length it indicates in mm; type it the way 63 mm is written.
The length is 0.60 mm
